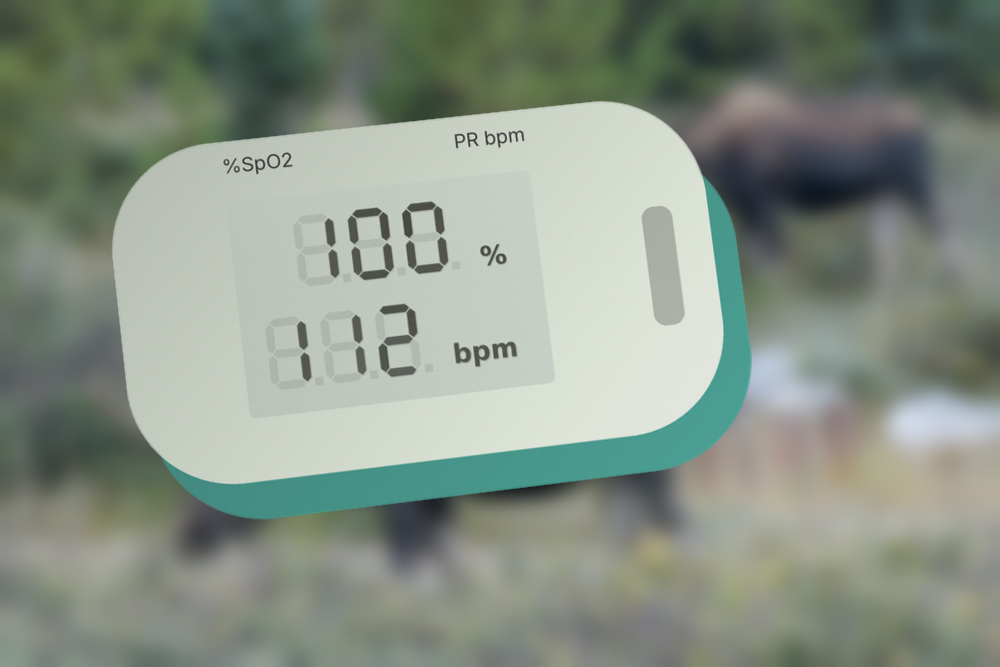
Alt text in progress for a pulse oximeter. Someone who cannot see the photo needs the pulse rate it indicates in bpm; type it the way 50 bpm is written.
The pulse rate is 112 bpm
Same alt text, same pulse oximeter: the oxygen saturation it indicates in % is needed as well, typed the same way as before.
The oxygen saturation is 100 %
